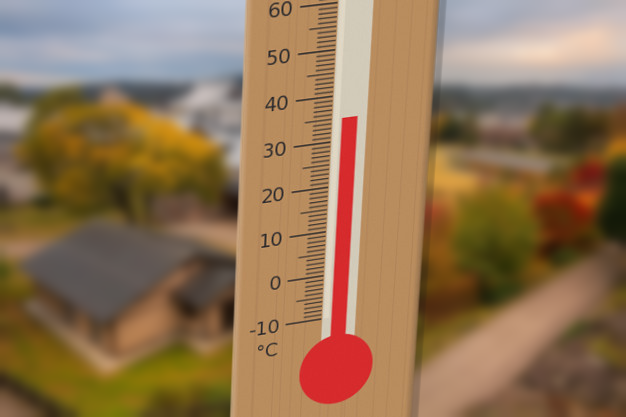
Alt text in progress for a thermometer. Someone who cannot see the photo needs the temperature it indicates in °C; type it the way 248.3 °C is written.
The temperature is 35 °C
